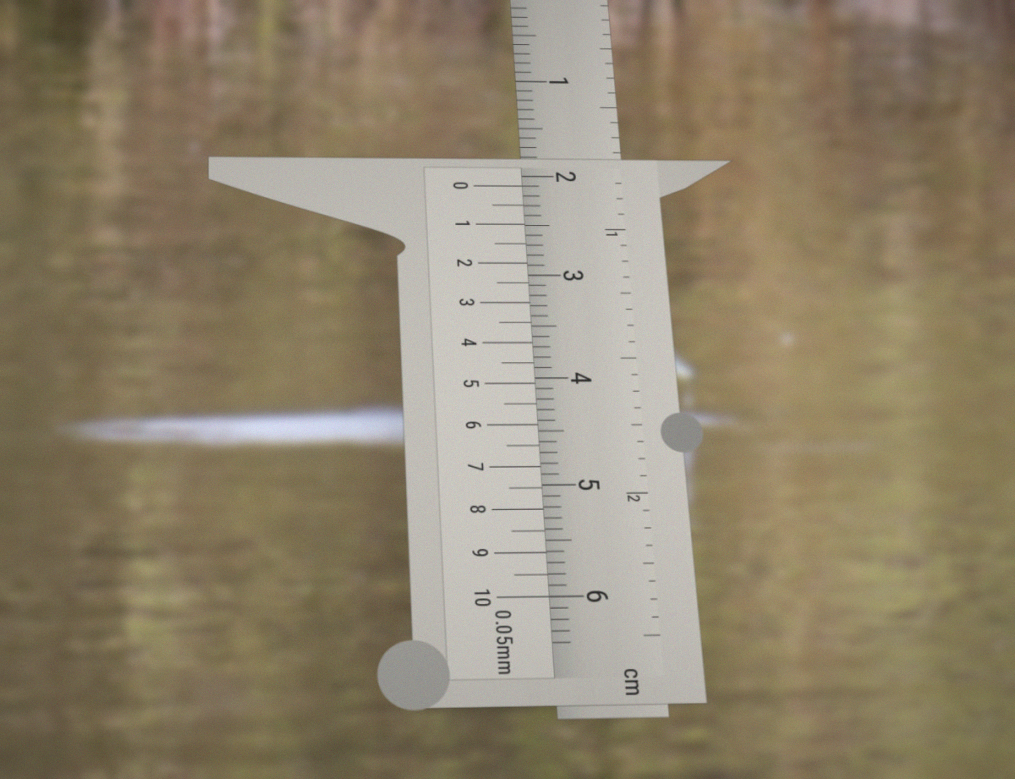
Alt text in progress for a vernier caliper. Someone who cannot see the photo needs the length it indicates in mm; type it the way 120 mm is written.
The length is 21.0 mm
